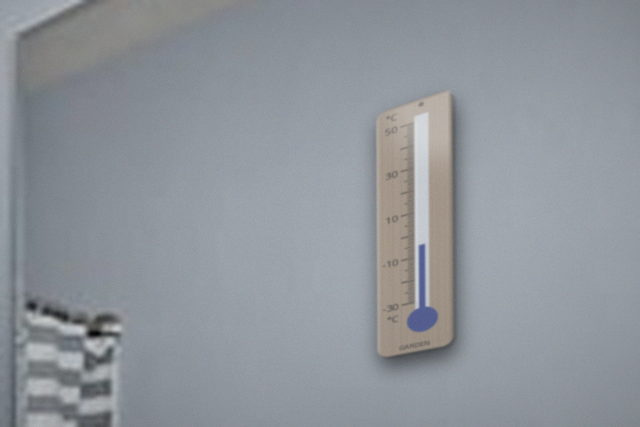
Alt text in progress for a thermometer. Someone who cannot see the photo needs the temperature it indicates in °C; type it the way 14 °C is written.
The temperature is -5 °C
